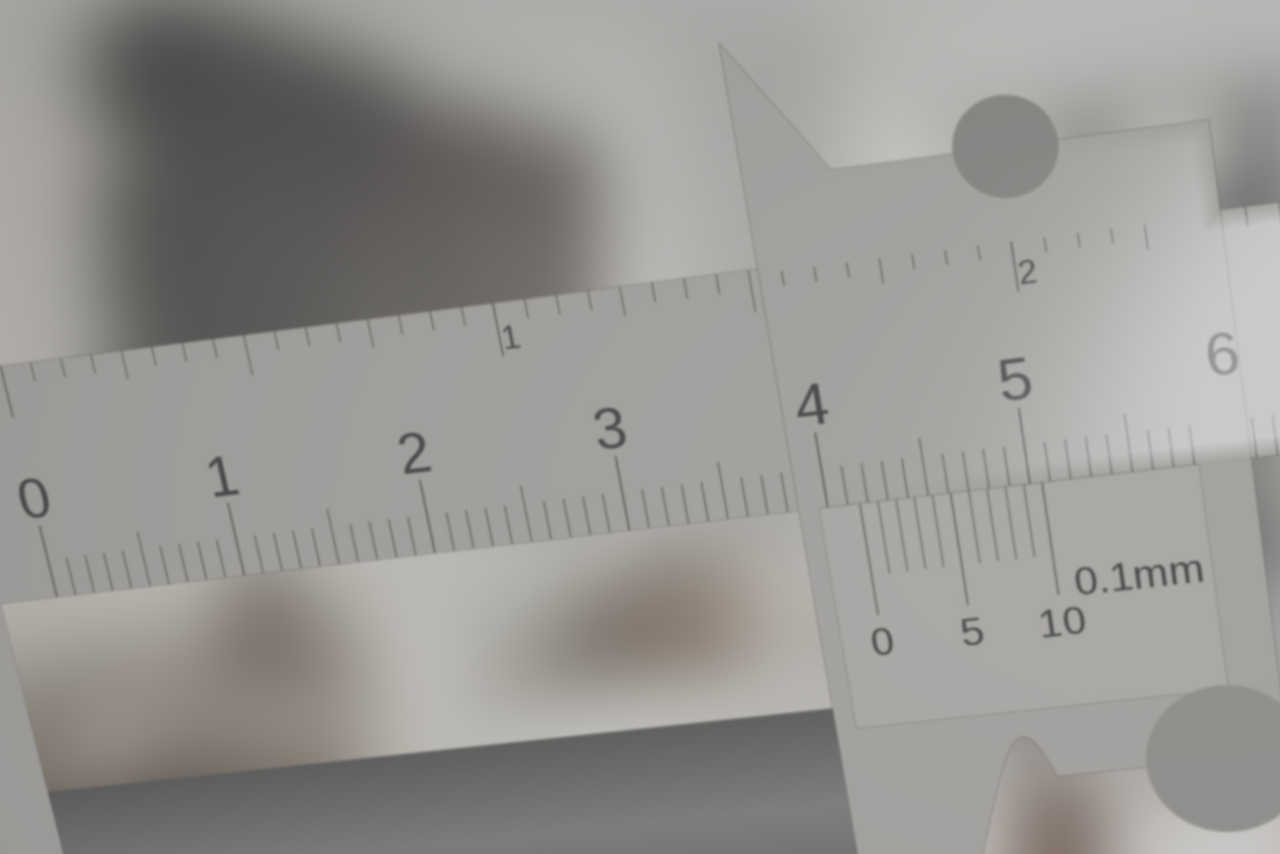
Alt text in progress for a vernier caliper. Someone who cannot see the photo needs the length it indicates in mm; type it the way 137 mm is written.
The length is 41.6 mm
